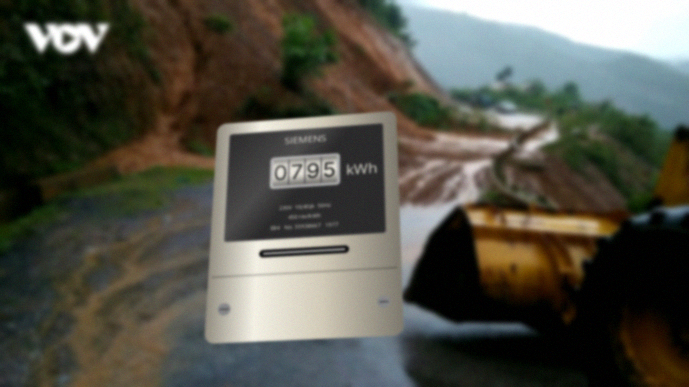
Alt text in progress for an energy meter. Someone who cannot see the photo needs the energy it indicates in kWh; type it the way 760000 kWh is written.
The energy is 795 kWh
